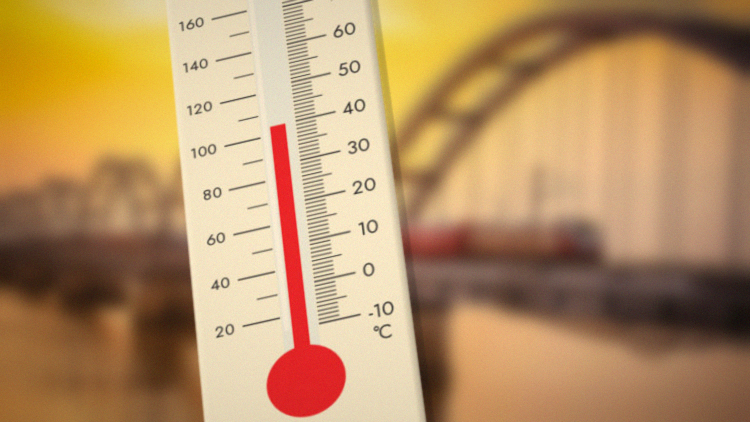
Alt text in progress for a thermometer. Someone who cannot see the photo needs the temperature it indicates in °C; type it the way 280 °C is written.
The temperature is 40 °C
